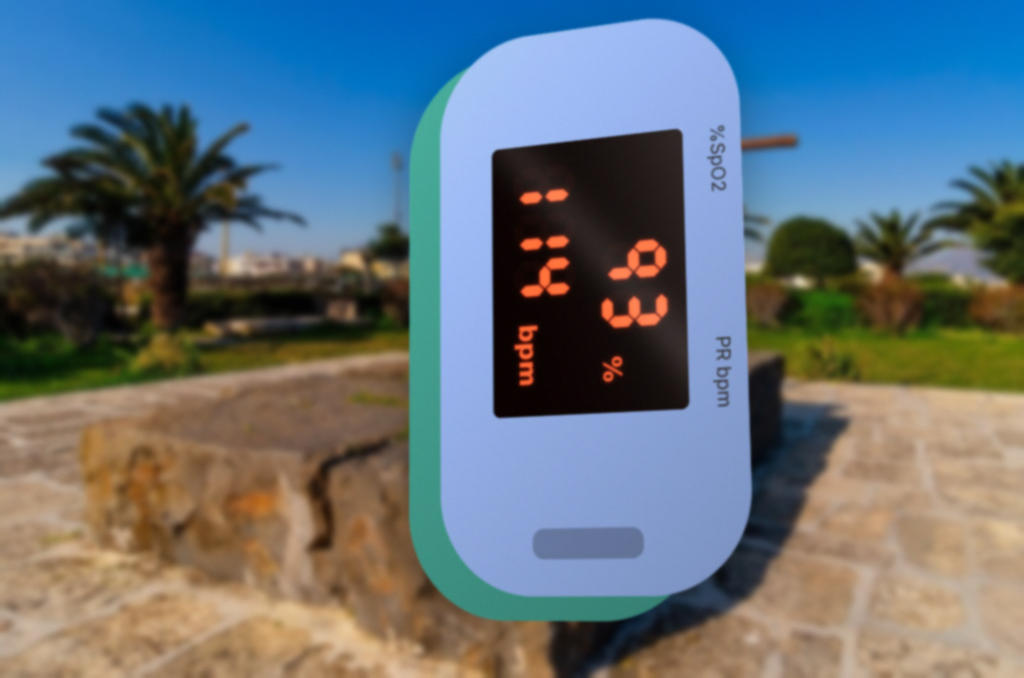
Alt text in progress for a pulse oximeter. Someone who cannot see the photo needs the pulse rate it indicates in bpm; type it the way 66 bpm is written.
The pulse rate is 114 bpm
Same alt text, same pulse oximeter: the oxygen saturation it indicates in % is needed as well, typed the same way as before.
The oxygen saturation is 93 %
